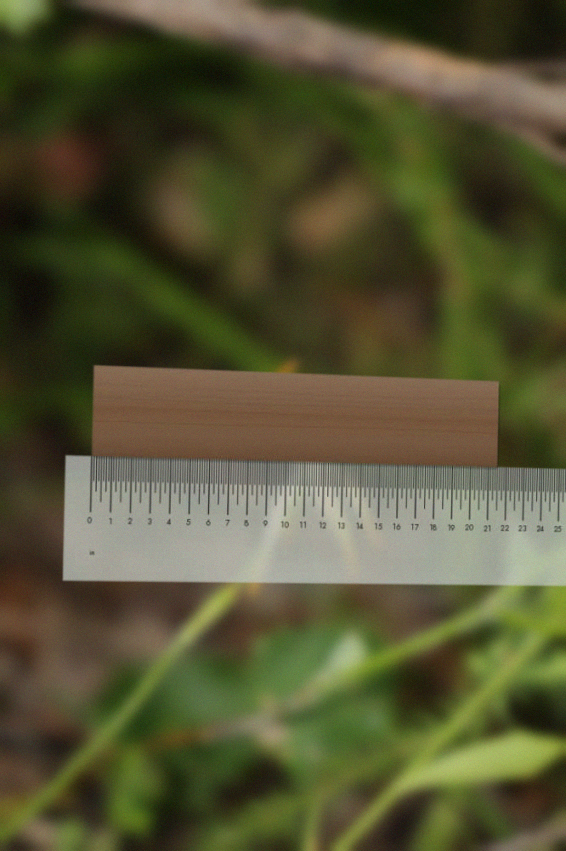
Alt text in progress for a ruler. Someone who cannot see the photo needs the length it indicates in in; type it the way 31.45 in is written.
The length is 21.5 in
